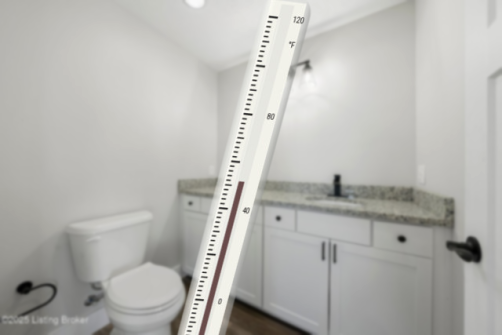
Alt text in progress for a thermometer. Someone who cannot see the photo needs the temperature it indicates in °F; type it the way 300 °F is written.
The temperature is 52 °F
